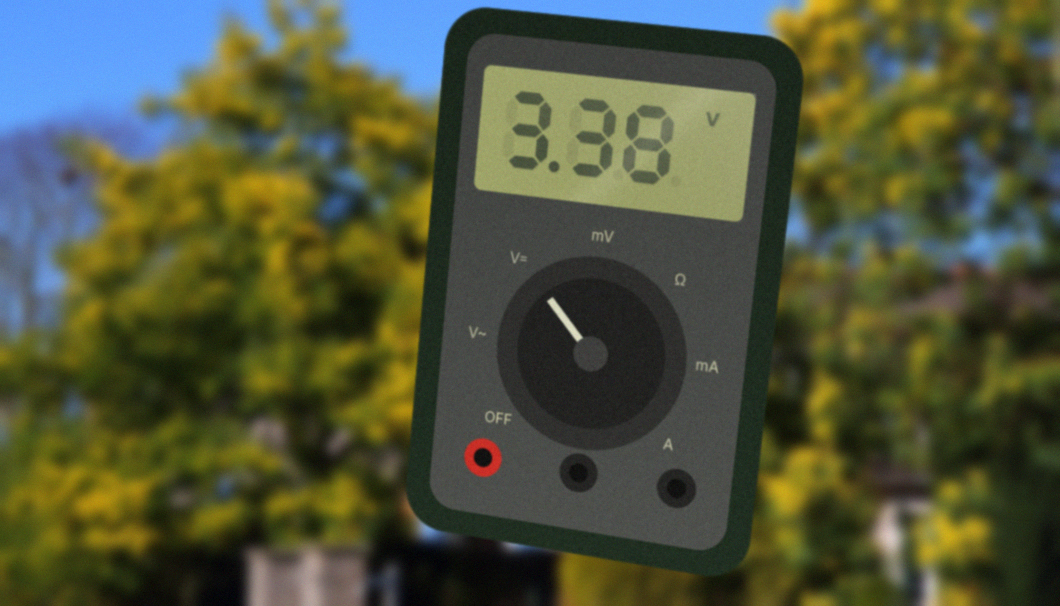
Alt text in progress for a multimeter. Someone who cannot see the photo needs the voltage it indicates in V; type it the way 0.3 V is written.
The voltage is 3.38 V
